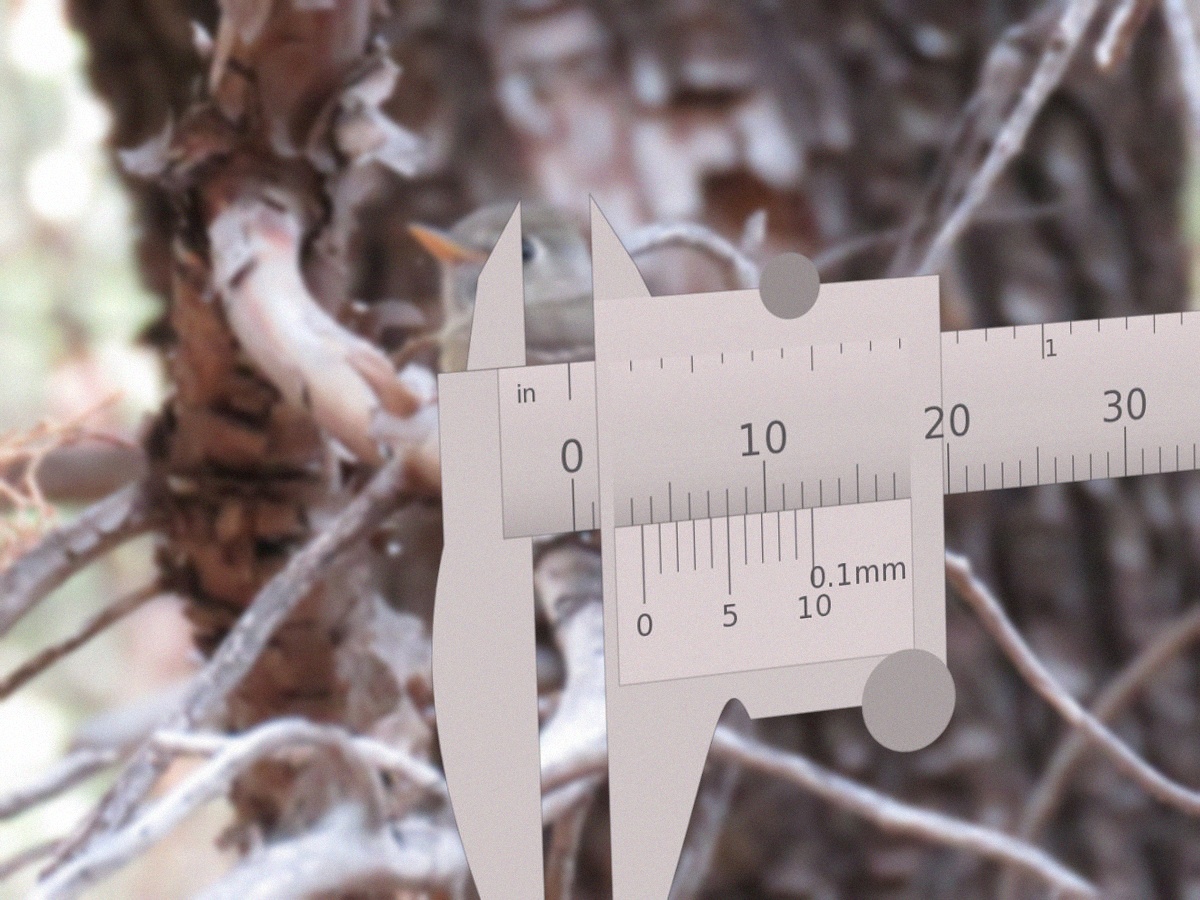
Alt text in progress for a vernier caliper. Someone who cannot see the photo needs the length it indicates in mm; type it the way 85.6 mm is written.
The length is 3.5 mm
